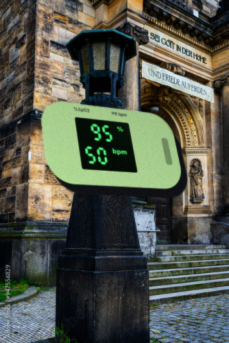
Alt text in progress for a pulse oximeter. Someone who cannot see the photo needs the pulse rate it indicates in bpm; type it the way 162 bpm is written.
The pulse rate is 50 bpm
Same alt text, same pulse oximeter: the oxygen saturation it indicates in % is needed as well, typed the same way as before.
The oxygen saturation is 95 %
